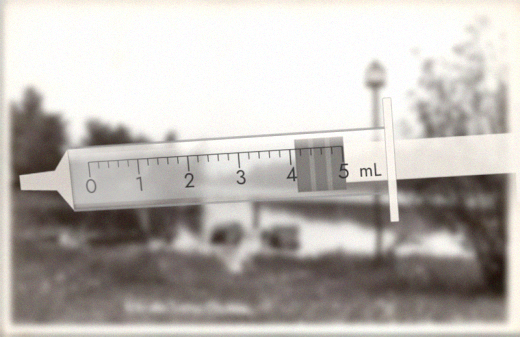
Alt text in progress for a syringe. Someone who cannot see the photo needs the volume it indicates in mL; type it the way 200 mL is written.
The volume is 4.1 mL
